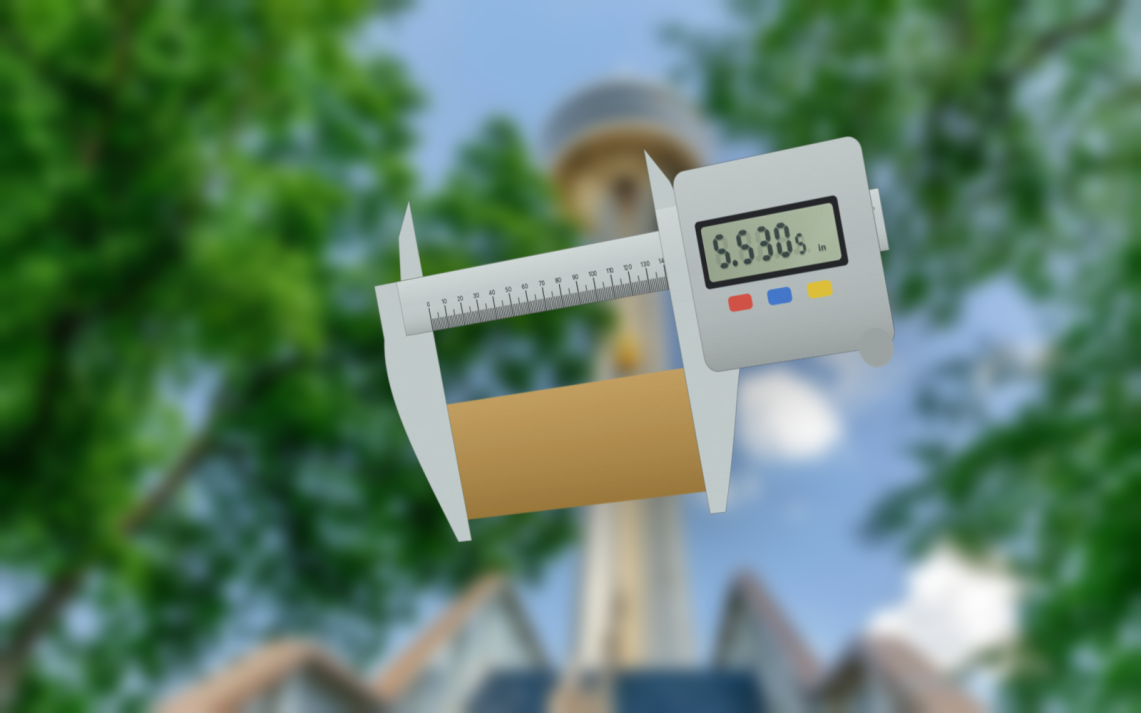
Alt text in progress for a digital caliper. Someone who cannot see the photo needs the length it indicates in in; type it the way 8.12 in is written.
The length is 5.5305 in
